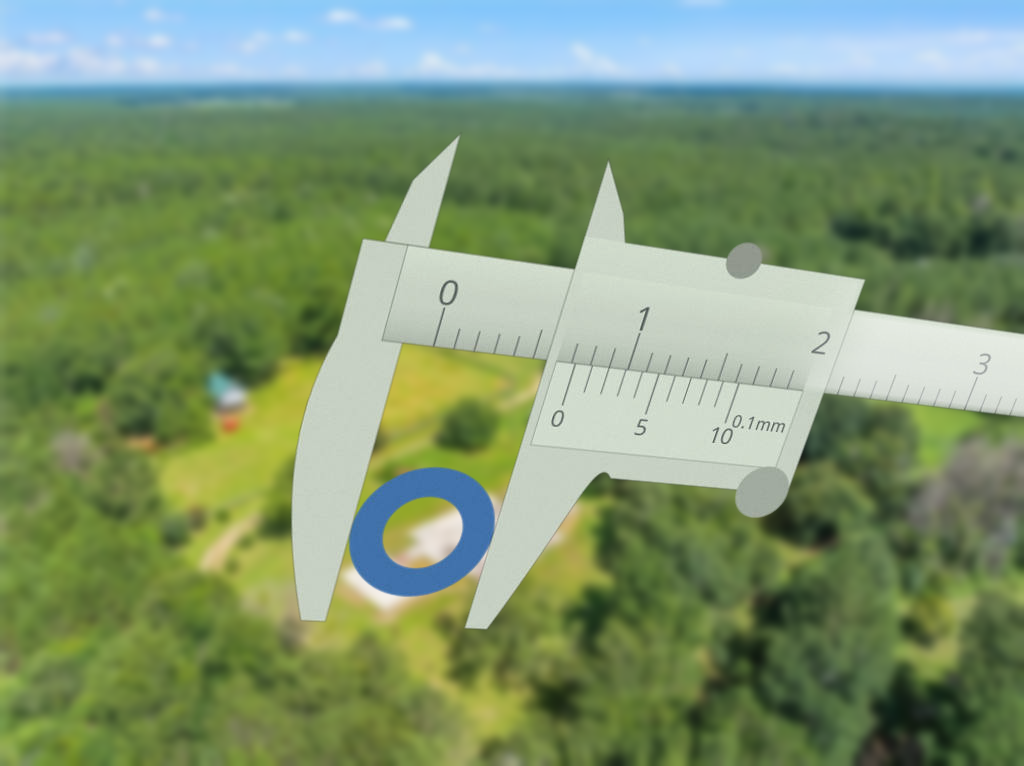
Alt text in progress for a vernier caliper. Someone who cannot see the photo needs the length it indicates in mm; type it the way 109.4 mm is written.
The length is 7.2 mm
